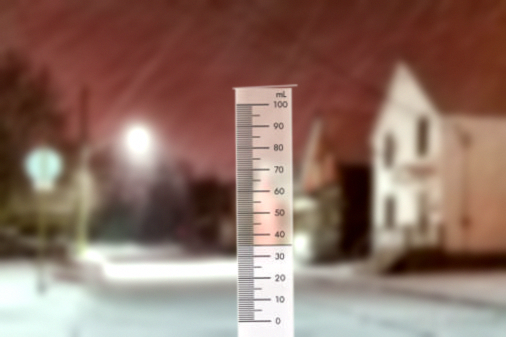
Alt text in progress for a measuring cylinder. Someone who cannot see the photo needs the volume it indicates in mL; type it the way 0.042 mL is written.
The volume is 35 mL
